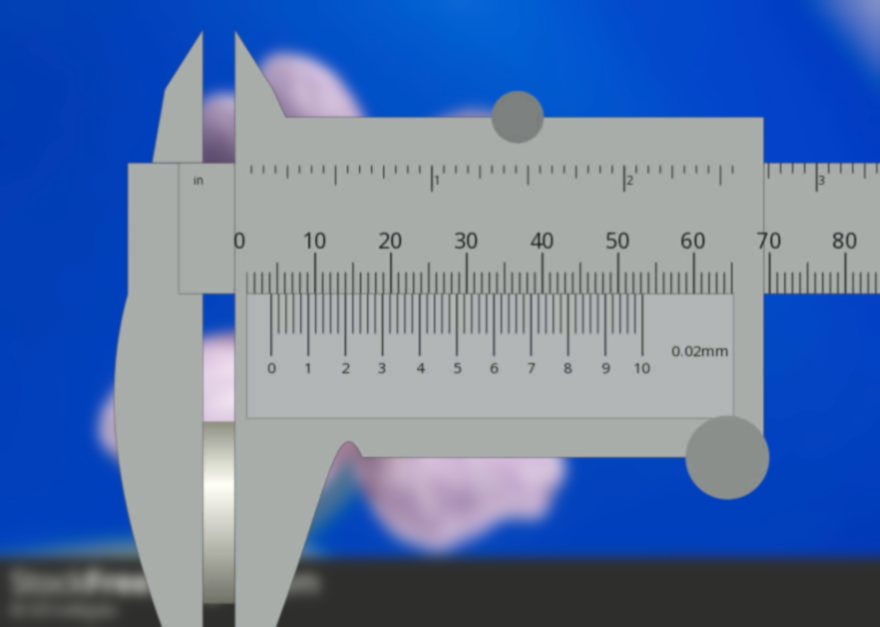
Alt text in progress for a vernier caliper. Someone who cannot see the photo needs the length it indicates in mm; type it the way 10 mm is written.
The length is 4.2 mm
